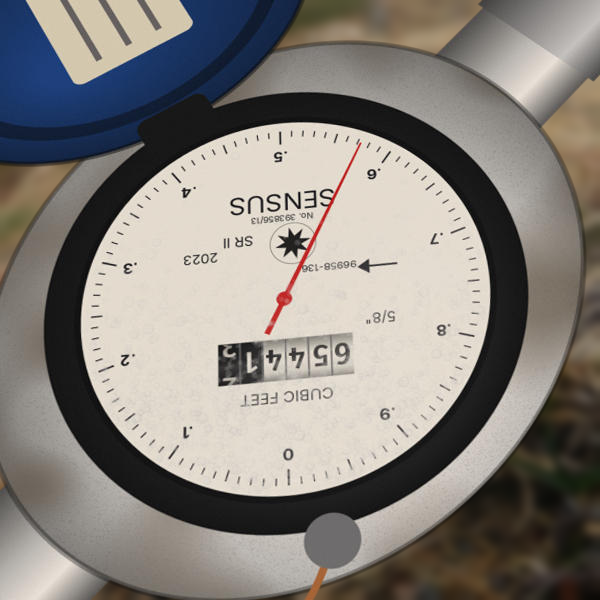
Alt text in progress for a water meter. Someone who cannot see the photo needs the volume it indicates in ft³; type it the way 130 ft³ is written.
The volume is 654412.57 ft³
